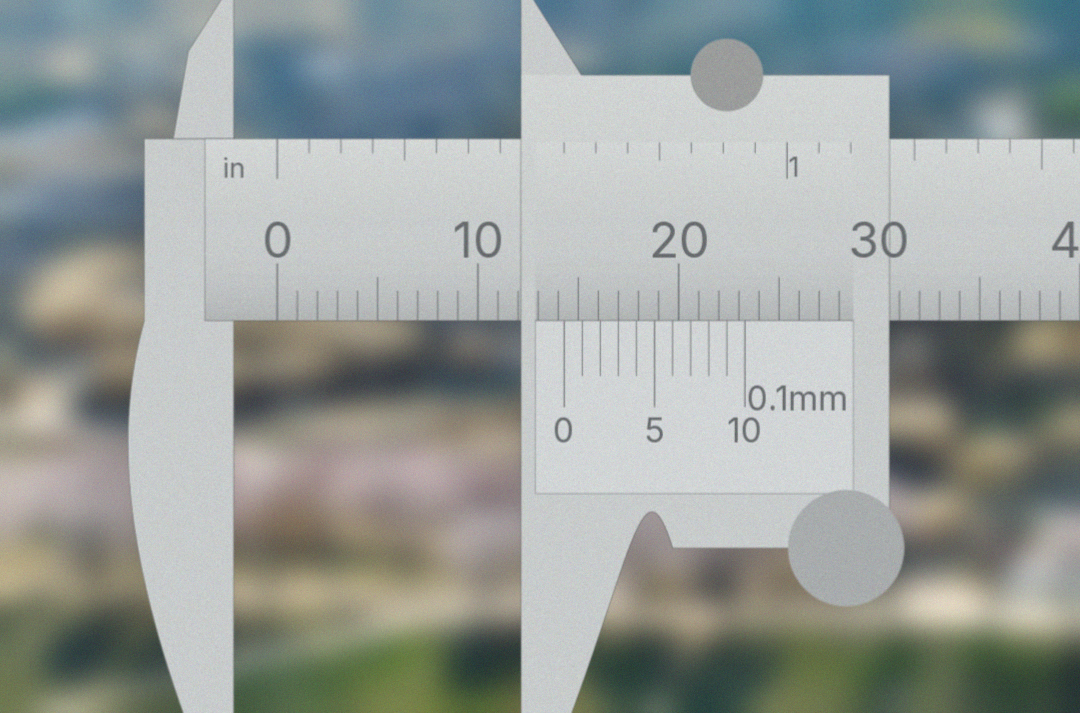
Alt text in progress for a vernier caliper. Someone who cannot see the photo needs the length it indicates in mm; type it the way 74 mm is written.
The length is 14.3 mm
